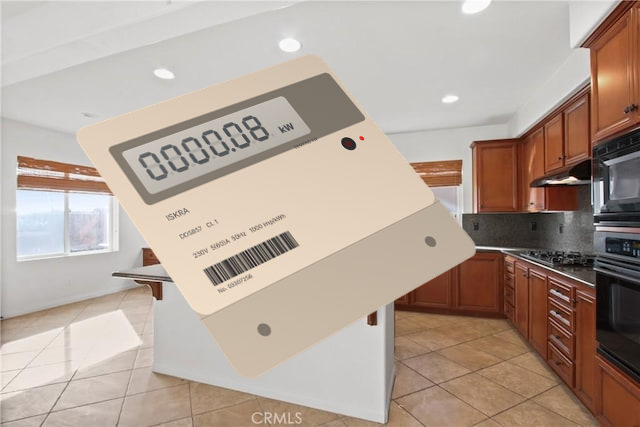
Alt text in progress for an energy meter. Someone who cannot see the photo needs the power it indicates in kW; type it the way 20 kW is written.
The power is 0.08 kW
